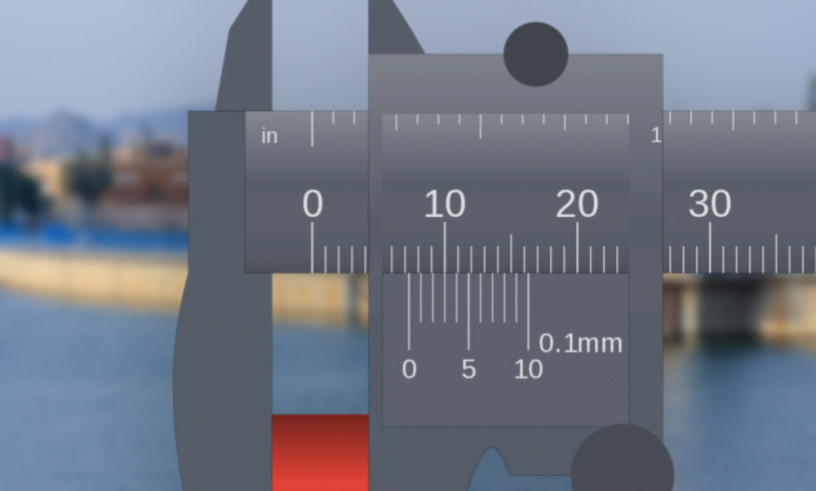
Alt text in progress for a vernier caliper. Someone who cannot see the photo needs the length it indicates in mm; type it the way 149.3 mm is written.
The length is 7.3 mm
